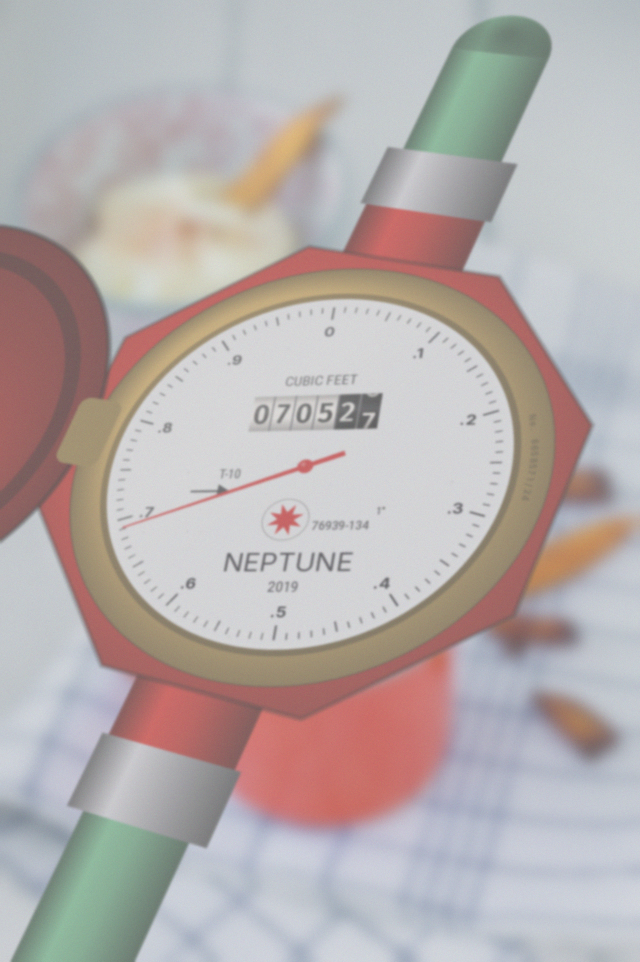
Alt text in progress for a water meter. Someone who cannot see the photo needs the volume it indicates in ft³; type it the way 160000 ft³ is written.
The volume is 70526.69 ft³
